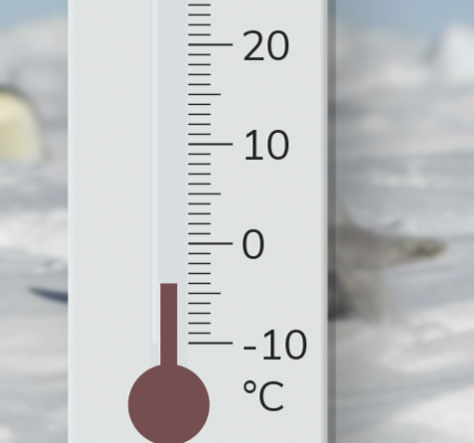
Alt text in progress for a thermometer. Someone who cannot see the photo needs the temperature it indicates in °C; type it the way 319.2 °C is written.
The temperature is -4 °C
